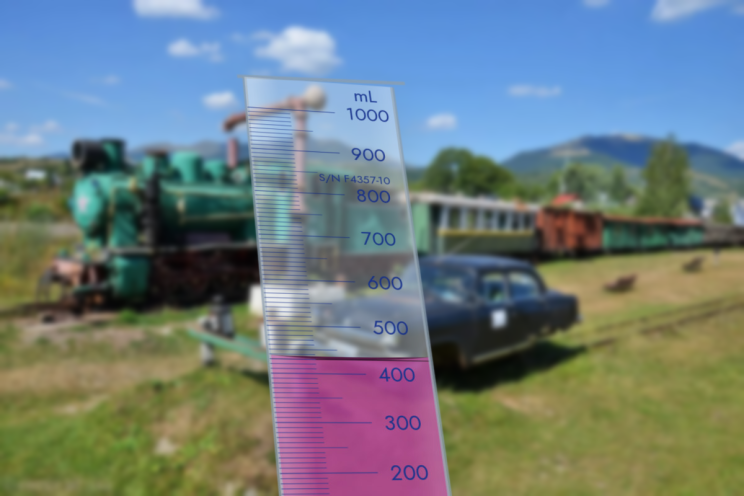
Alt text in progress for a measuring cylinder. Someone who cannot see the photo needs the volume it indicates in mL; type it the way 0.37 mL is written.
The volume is 430 mL
